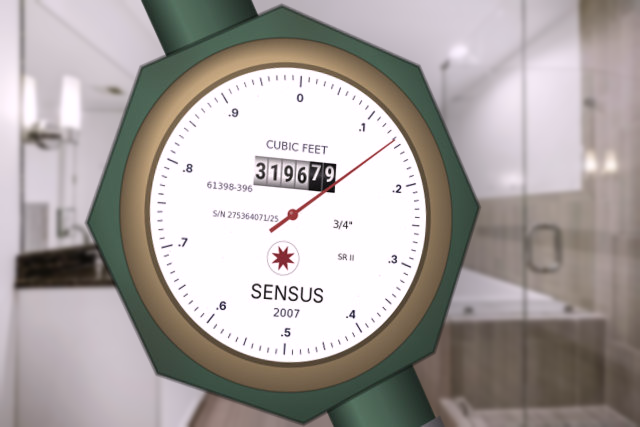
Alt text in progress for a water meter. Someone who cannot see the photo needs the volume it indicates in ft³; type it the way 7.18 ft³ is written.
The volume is 319679.14 ft³
